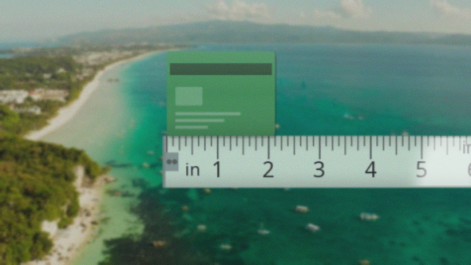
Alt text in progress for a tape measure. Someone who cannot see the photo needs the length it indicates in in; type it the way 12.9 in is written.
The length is 2.125 in
